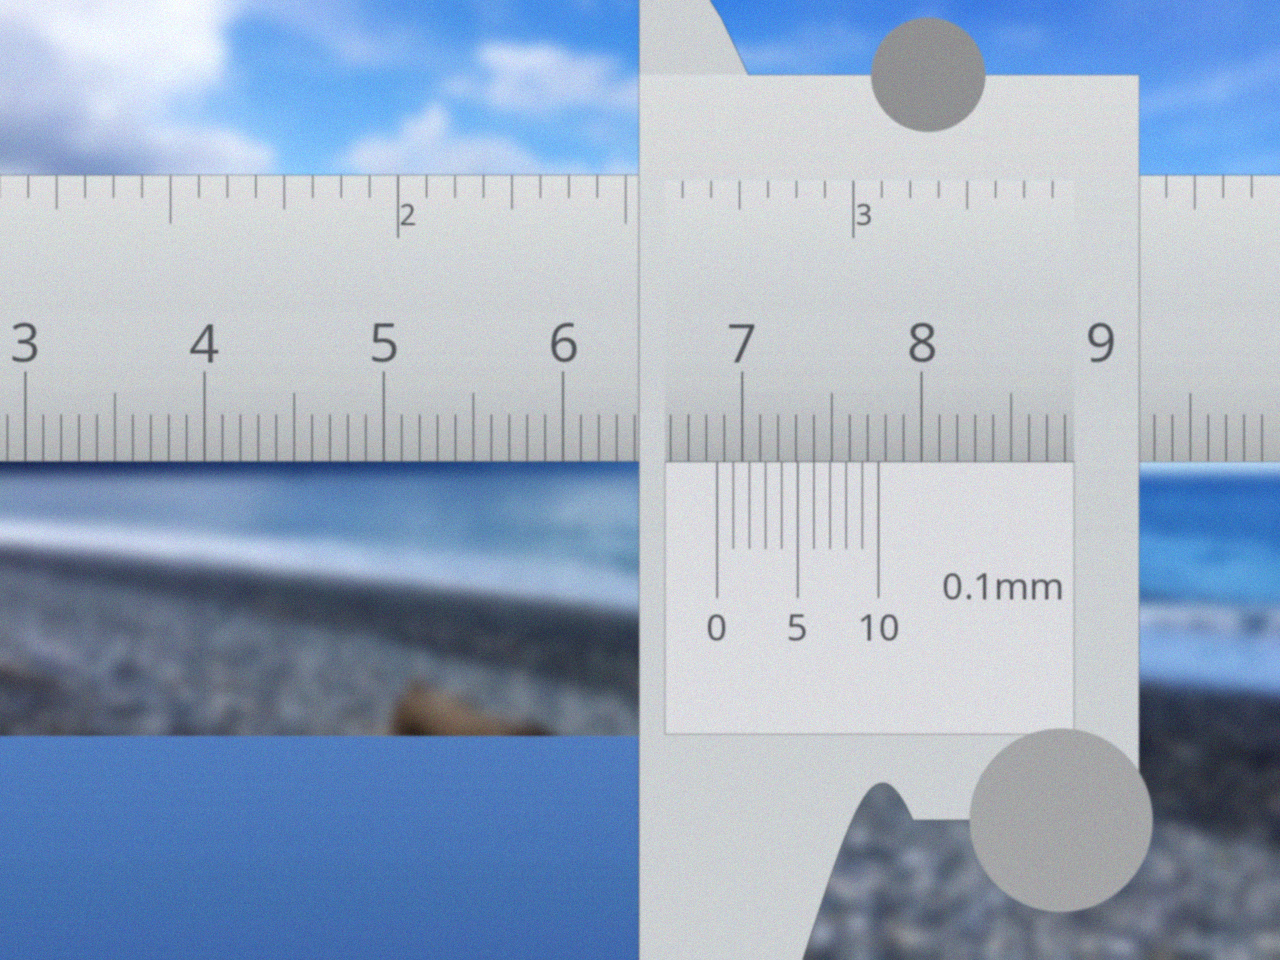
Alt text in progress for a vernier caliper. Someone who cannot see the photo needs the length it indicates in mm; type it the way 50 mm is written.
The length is 68.6 mm
